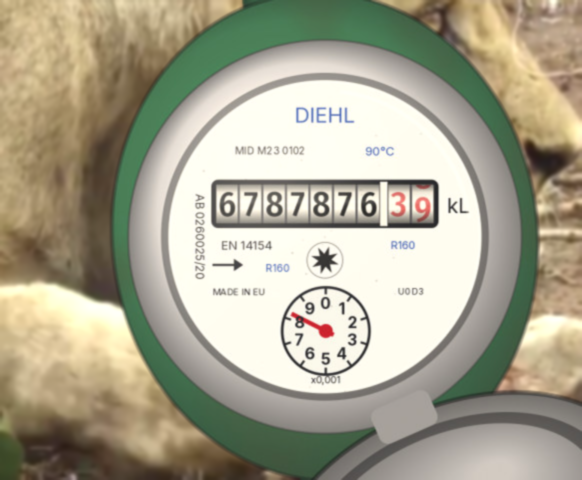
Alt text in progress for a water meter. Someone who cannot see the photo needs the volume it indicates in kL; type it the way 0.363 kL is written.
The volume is 6787876.388 kL
